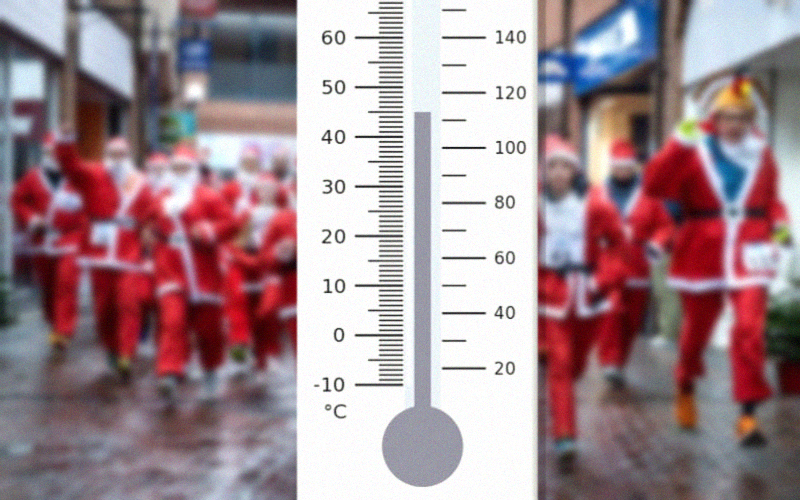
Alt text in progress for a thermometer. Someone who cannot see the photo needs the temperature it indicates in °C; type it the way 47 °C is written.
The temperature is 45 °C
